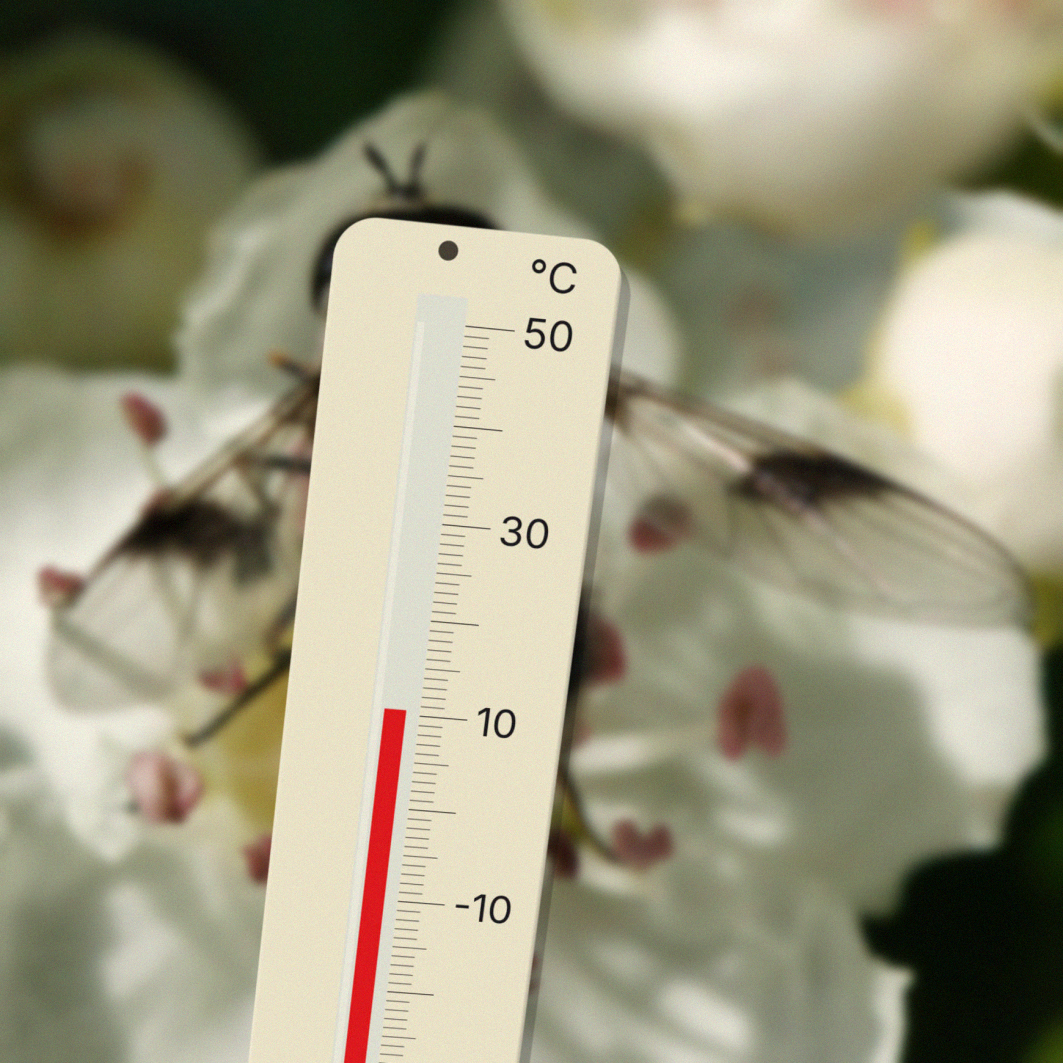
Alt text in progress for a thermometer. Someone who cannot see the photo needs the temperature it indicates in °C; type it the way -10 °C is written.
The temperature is 10.5 °C
